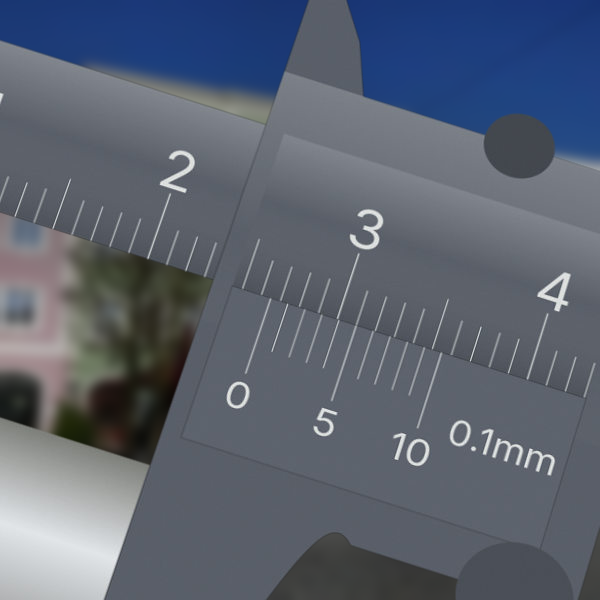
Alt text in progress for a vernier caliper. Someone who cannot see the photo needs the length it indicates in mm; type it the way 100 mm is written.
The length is 26.5 mm
